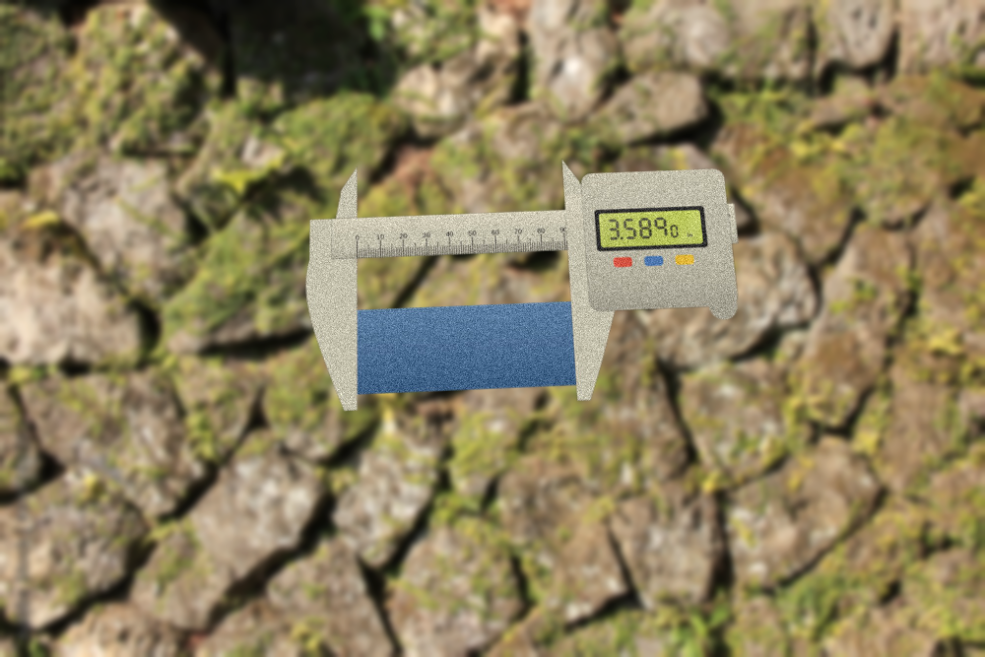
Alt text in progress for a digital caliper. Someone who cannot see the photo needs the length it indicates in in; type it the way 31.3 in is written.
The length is 3.5890 in
